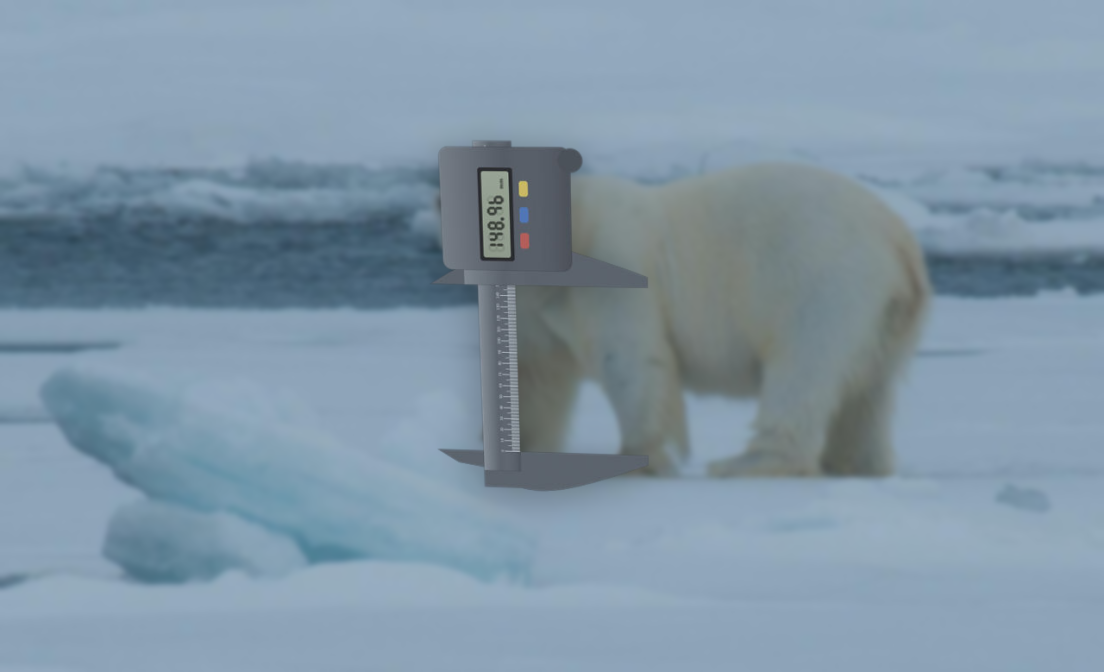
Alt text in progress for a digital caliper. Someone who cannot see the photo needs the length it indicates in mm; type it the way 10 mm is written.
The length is 148.96 mm
